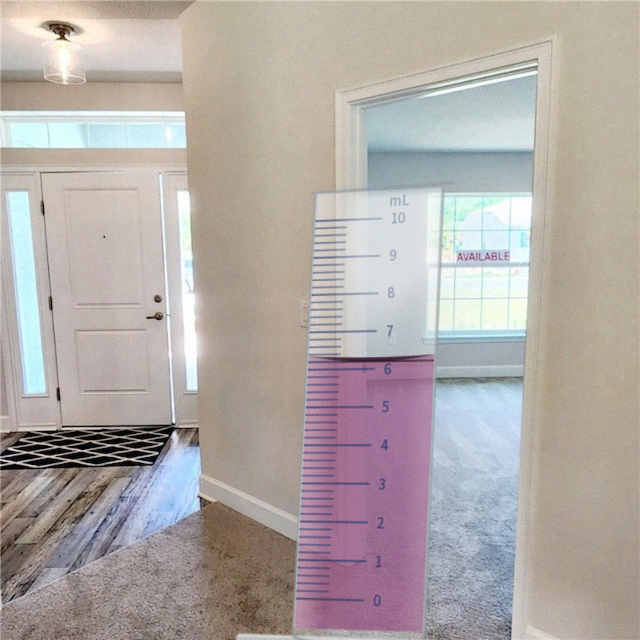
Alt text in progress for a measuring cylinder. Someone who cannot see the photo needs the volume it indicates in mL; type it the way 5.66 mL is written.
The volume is 6.2 mL
